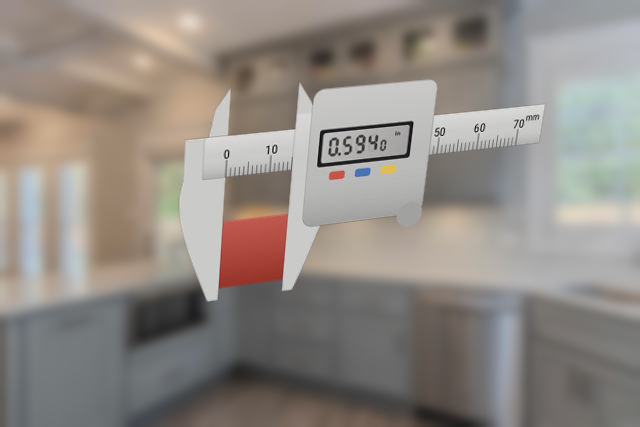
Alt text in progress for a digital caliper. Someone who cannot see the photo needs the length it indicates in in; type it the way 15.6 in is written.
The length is 0.5940 in
